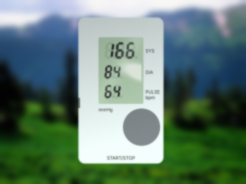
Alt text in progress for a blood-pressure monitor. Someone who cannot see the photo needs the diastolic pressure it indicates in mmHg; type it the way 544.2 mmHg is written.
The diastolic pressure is 84 mmHg
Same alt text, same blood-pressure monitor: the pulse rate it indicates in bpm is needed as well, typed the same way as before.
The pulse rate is 64 bpm
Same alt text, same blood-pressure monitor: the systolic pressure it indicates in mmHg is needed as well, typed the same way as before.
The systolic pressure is 166 mmHg
